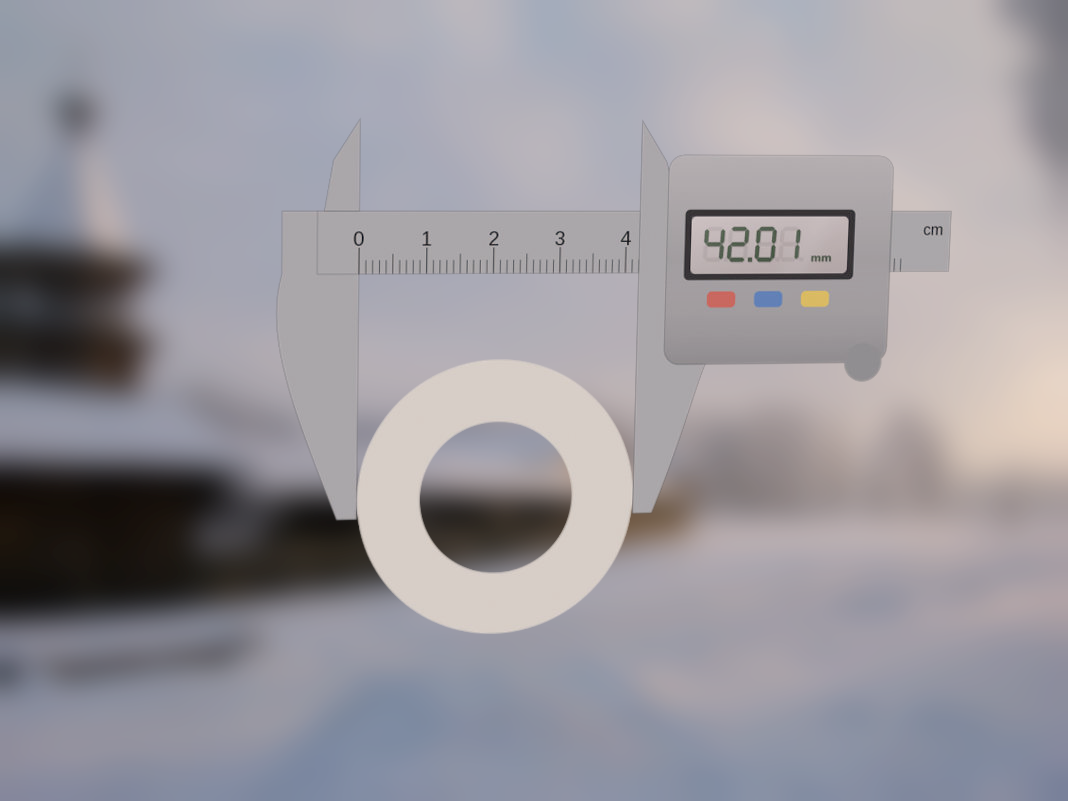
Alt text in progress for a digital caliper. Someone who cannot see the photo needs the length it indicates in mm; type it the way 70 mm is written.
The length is 42.01 mm
